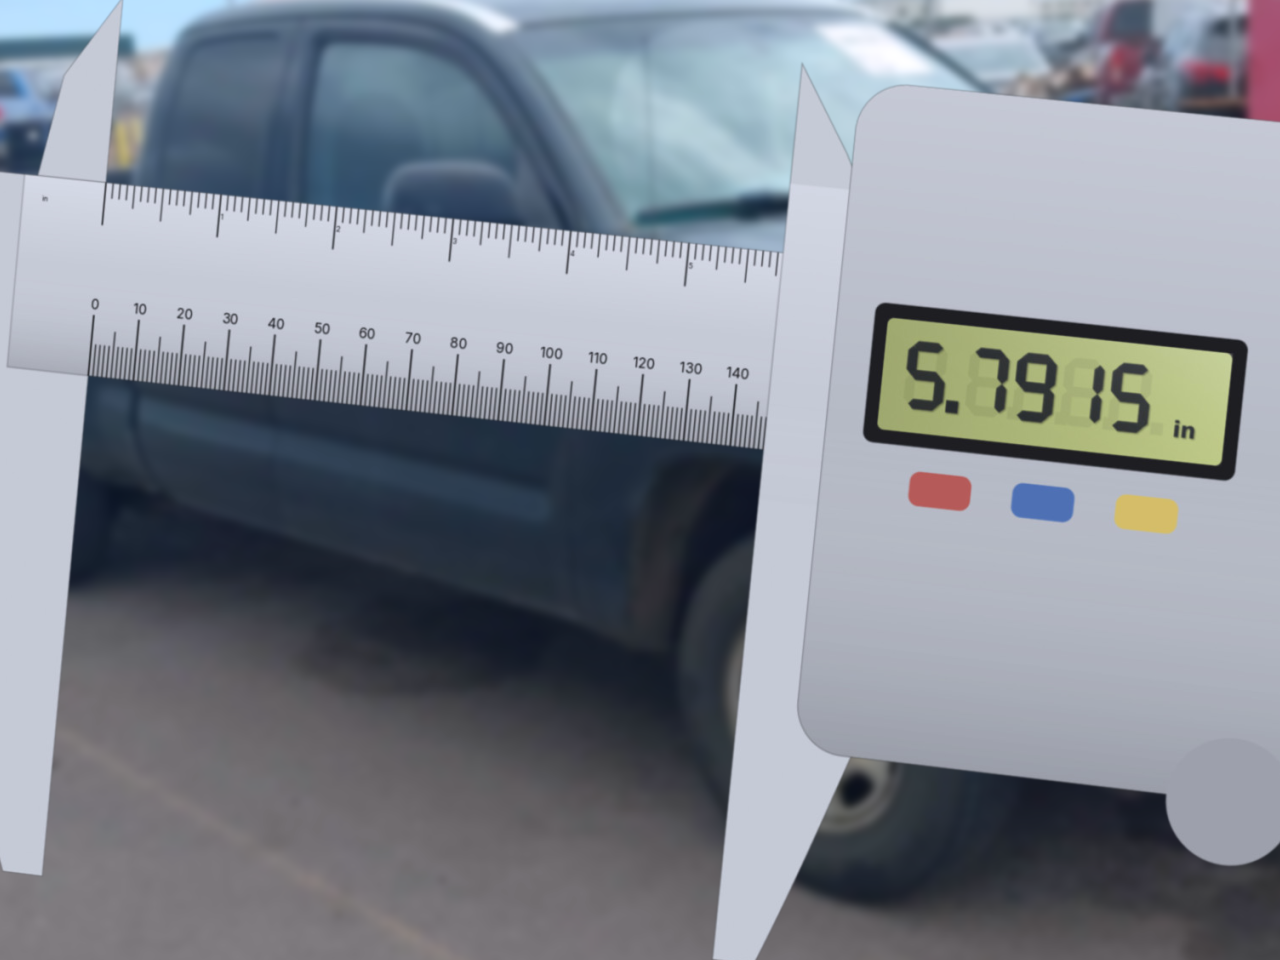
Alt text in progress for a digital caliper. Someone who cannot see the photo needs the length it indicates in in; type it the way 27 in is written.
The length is 5.7915 in
